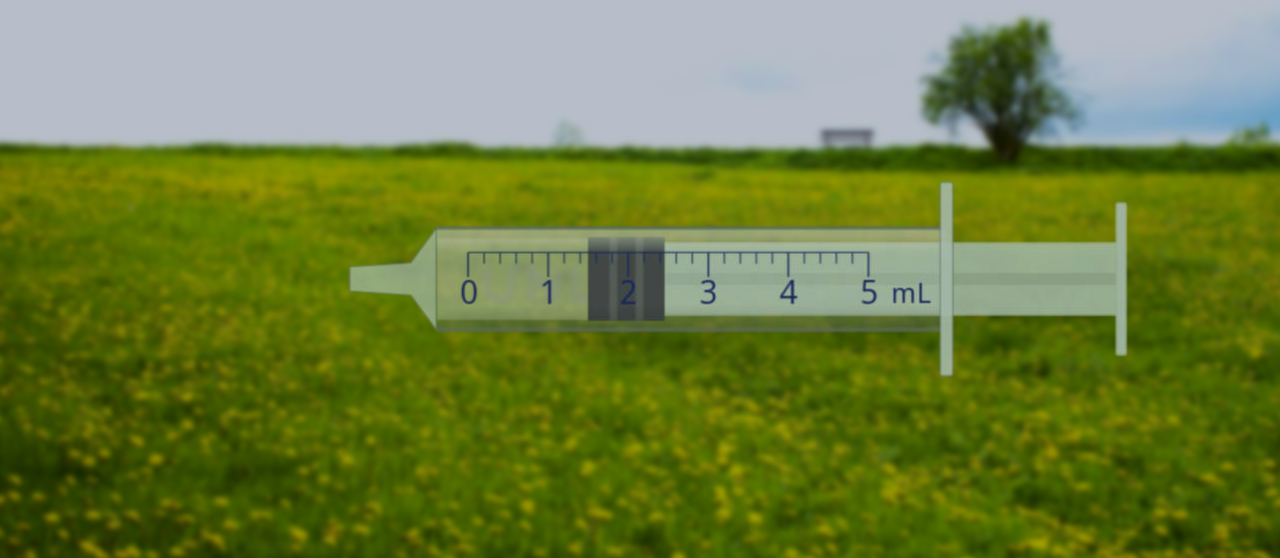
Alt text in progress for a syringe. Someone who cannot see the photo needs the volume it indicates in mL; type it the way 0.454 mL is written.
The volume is 1.5 mL
